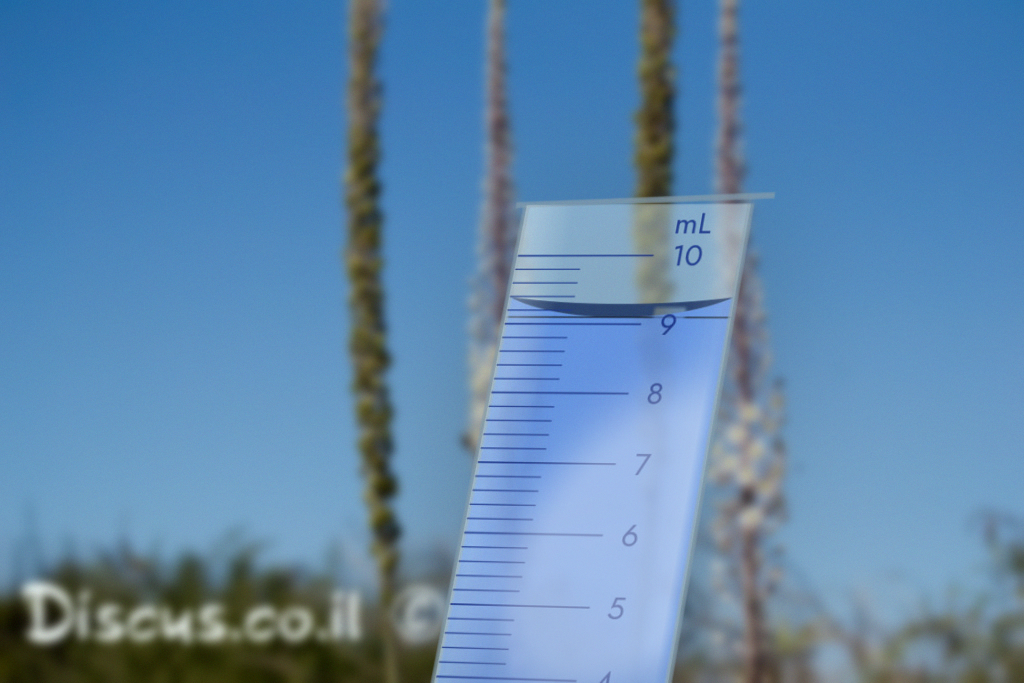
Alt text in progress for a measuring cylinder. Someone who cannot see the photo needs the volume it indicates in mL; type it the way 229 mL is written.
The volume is 9.1 mL
